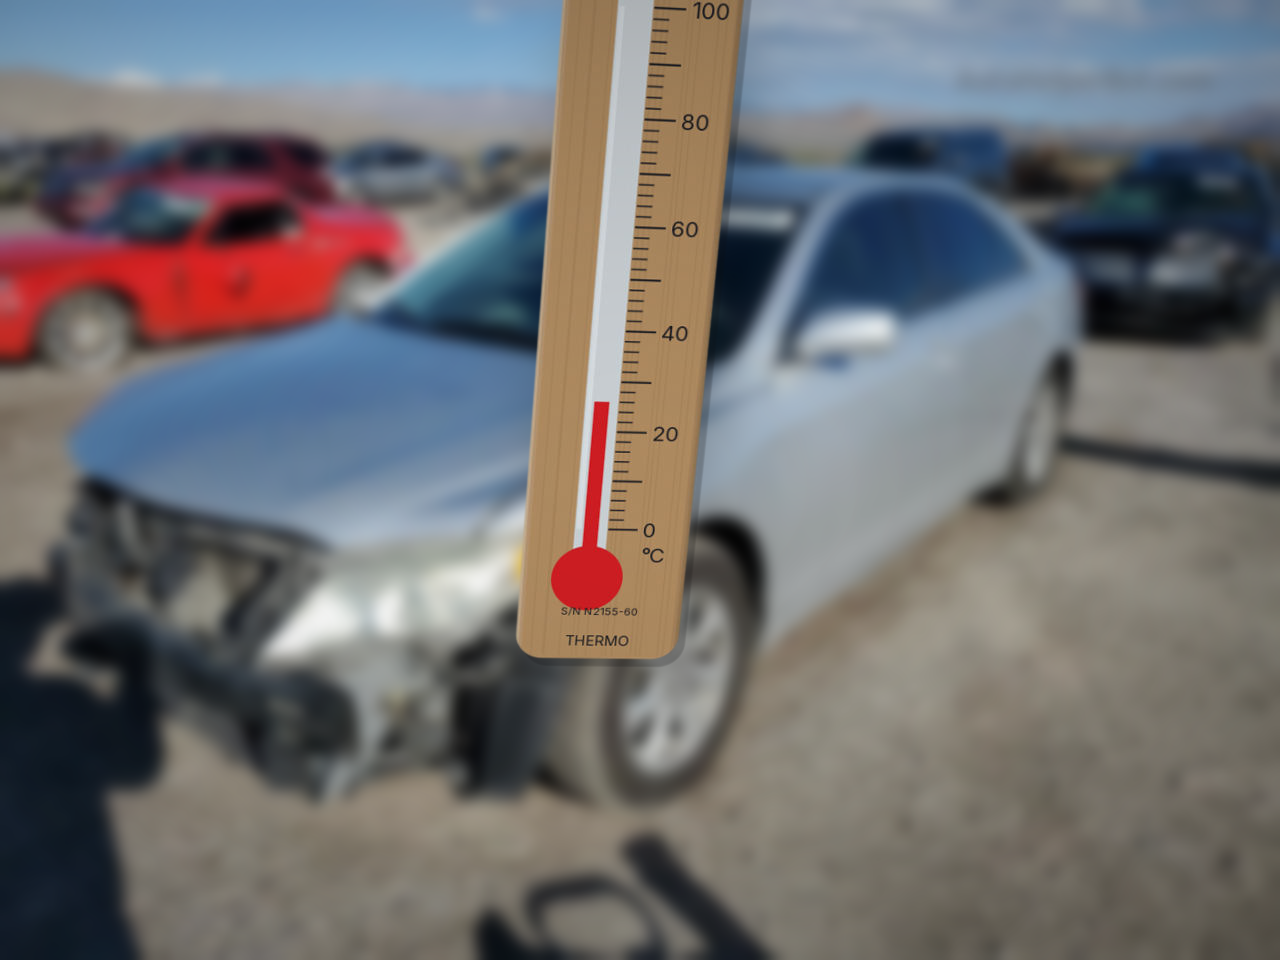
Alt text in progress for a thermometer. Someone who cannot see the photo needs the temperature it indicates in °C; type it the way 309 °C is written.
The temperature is 26 °C
